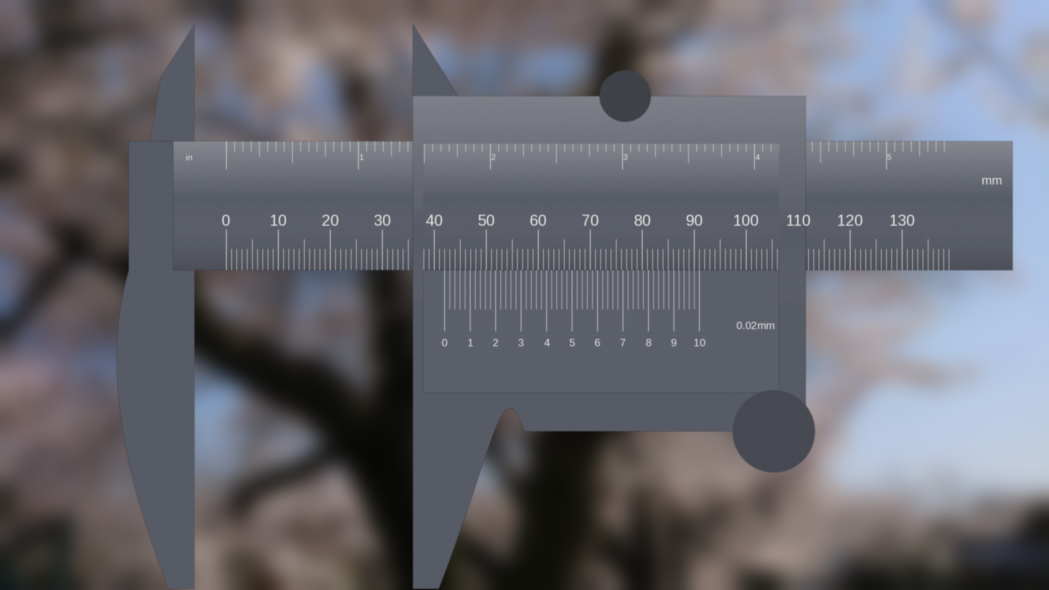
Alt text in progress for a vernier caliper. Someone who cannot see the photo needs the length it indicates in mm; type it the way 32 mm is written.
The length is 42.0 mm
